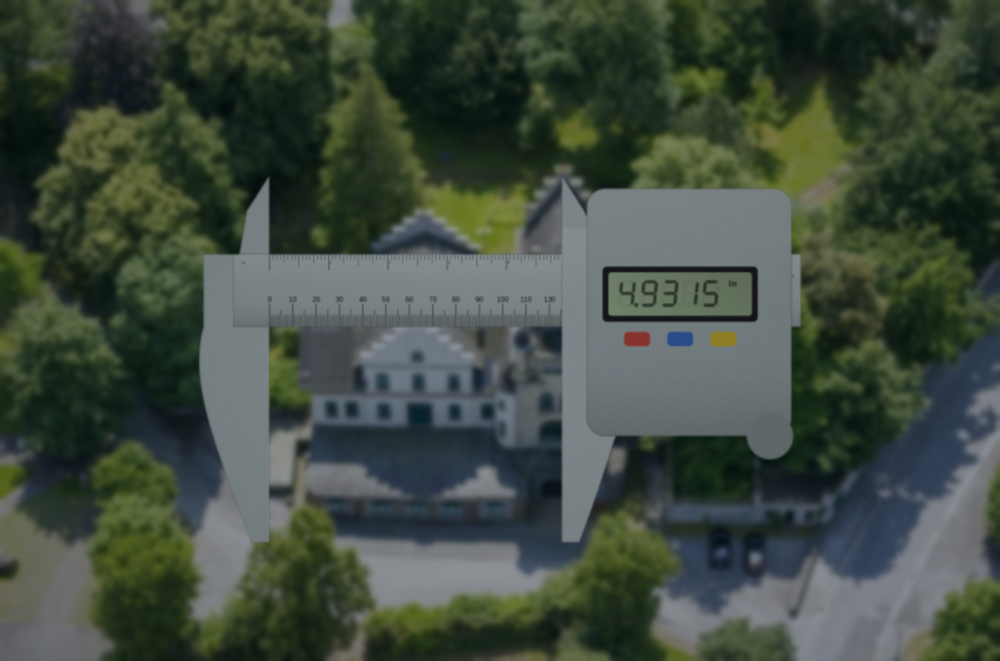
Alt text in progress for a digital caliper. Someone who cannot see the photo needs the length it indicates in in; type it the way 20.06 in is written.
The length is 4.9315 in
